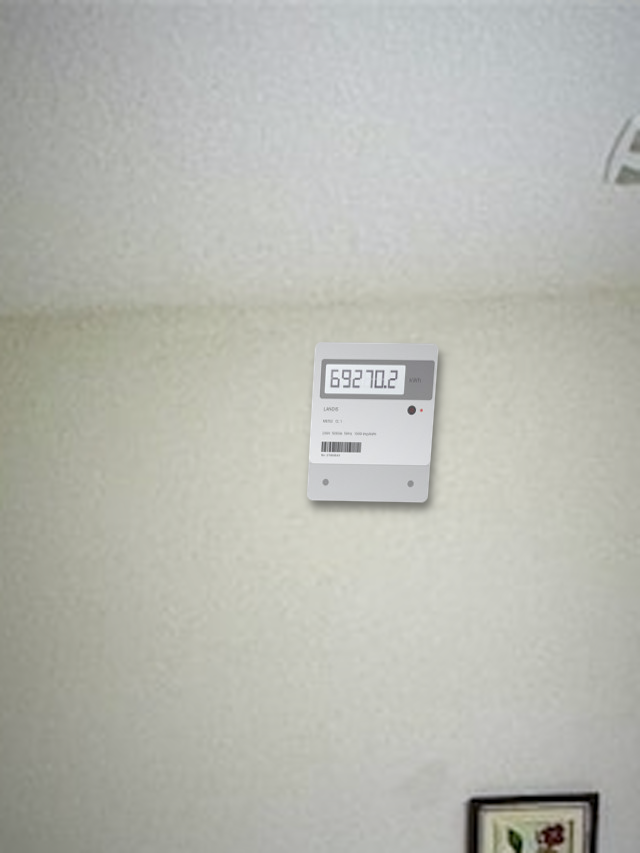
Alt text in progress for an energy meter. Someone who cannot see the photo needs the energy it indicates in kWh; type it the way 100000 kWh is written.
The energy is 69270.2 kWh
